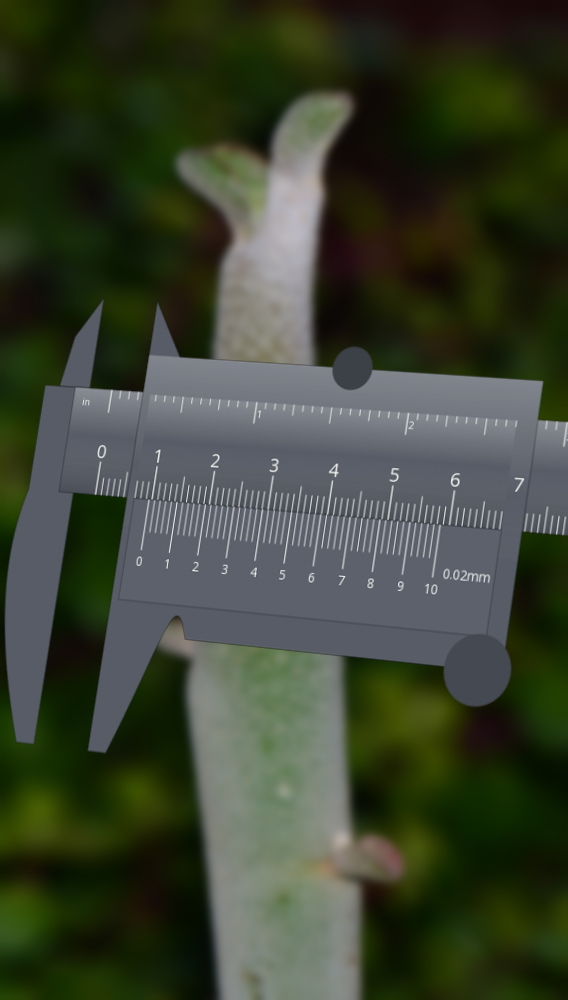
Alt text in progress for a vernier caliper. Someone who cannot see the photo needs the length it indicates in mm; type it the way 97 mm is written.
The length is 9.5 mm
